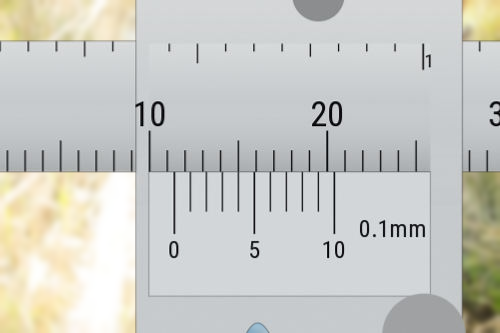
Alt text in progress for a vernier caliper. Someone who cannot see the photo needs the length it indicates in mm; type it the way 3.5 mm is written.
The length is 11.4 mm
